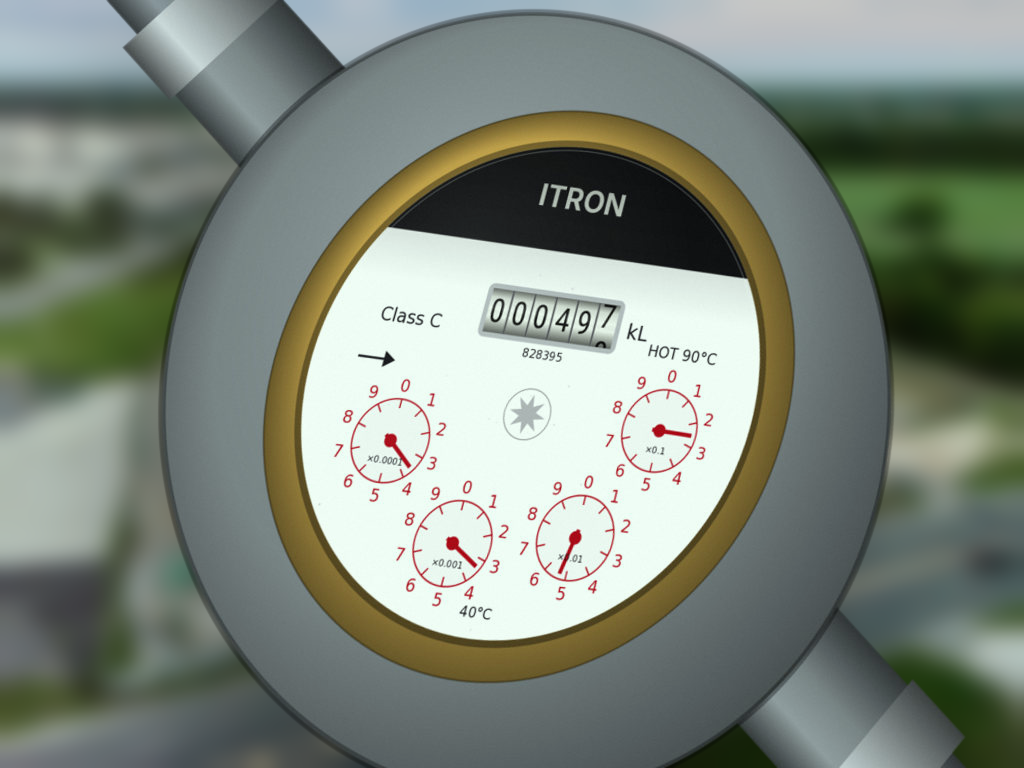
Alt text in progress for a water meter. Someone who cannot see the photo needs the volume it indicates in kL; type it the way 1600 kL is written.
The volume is 497.2533 kL
